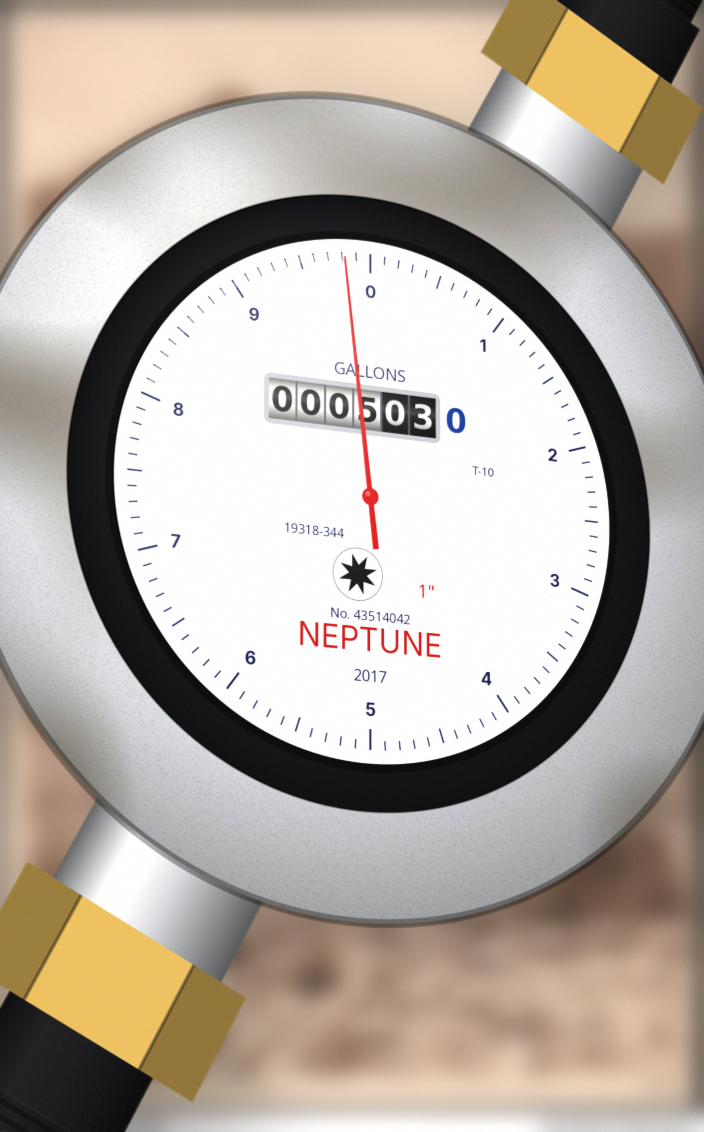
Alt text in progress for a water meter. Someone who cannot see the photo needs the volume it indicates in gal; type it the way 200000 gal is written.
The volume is 5029.8 gal
